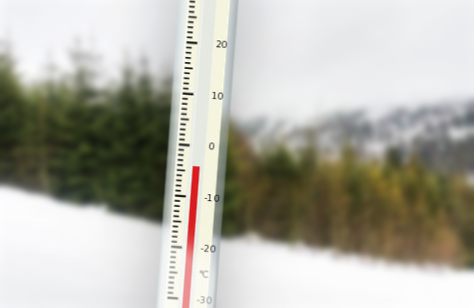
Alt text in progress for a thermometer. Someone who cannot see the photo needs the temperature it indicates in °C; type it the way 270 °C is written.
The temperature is -4 °C
